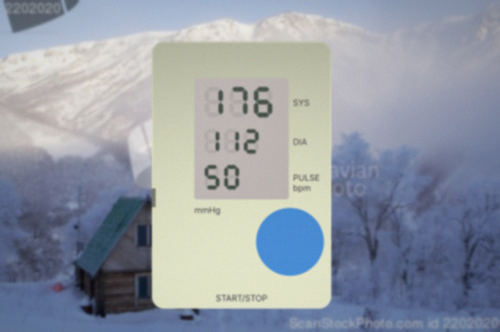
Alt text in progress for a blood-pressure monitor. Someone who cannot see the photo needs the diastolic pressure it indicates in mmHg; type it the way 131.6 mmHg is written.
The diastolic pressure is 112 mmHg
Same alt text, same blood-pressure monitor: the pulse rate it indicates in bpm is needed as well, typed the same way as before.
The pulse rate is 50 bpm
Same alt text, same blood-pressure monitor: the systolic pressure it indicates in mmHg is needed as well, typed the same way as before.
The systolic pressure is 176 mmHg
